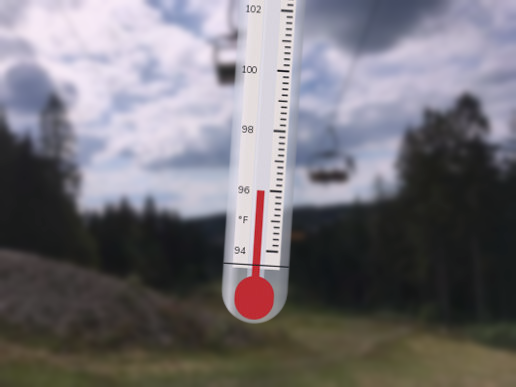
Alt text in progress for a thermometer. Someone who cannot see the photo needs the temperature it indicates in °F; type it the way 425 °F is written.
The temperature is 96 °F
